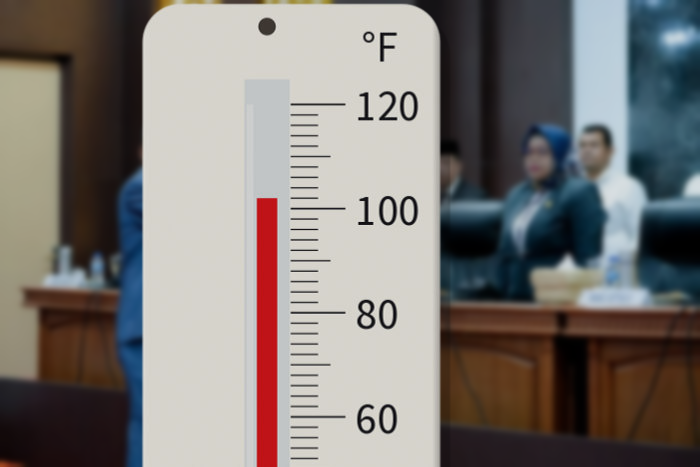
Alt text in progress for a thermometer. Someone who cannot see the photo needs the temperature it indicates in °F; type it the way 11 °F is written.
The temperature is 102 °F
